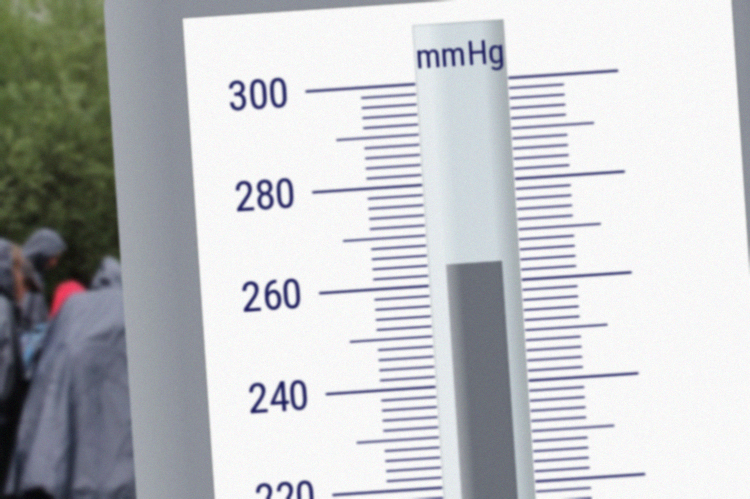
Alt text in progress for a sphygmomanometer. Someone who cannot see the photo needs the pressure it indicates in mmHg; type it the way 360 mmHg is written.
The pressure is 264 mmHg
